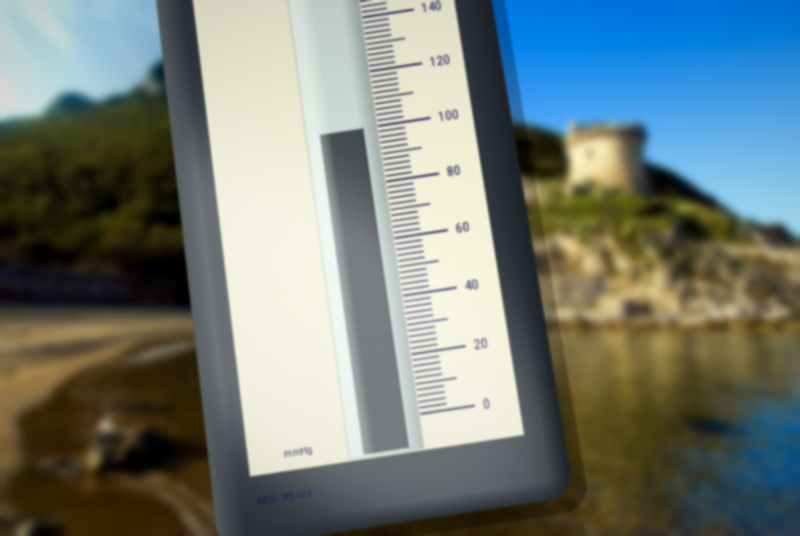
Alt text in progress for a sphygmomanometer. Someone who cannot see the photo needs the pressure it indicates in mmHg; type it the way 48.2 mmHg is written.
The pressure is 100 mmHg
